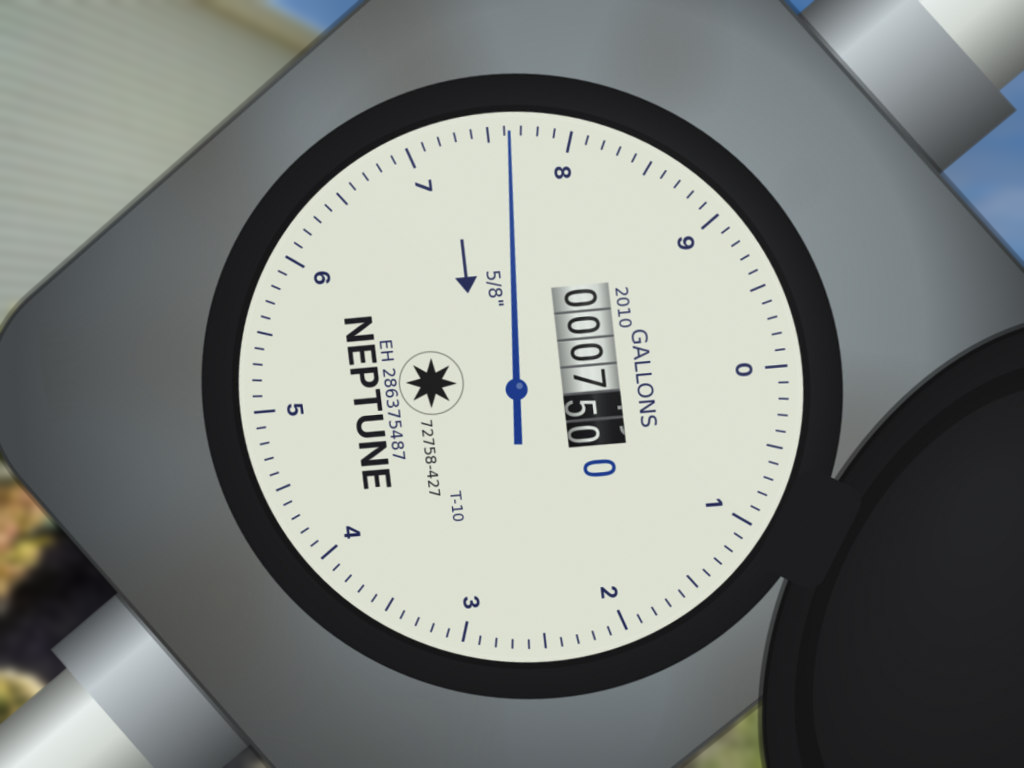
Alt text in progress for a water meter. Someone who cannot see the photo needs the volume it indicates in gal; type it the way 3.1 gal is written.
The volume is 7497.6 gal
